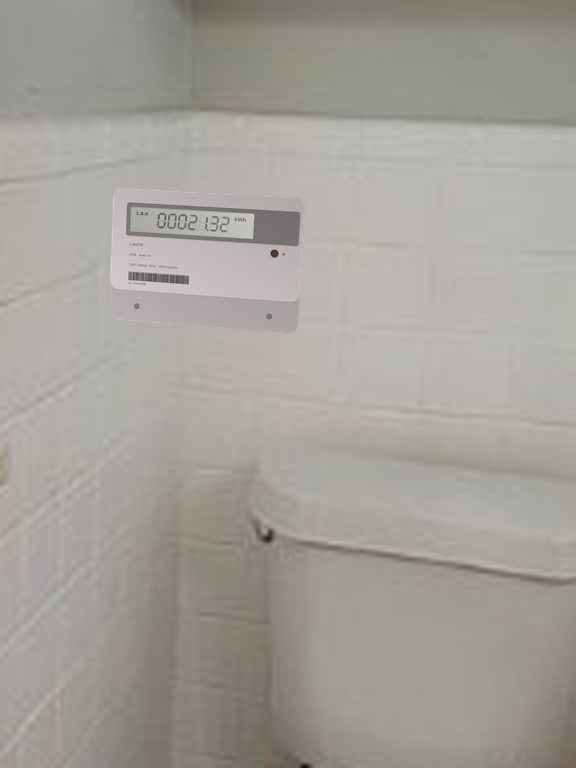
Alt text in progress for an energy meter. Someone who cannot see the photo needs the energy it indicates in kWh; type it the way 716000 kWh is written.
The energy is 21.32 kWh
